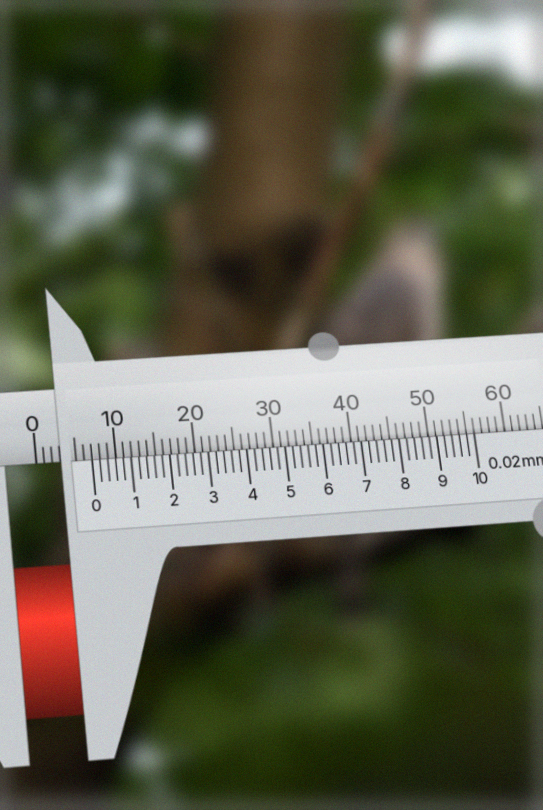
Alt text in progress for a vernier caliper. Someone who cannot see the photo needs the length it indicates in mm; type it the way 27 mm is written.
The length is 7.0 mm
